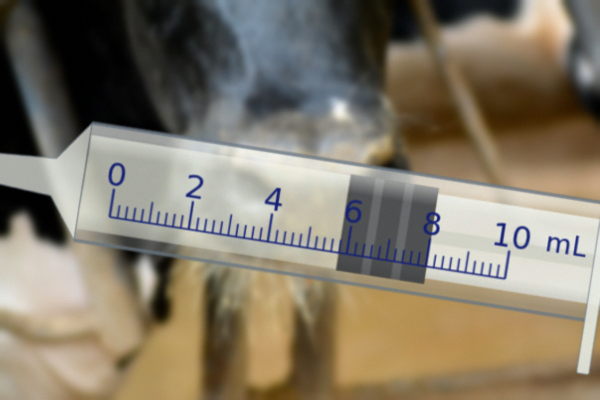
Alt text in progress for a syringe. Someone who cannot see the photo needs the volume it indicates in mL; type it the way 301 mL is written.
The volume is 5.8 mL
